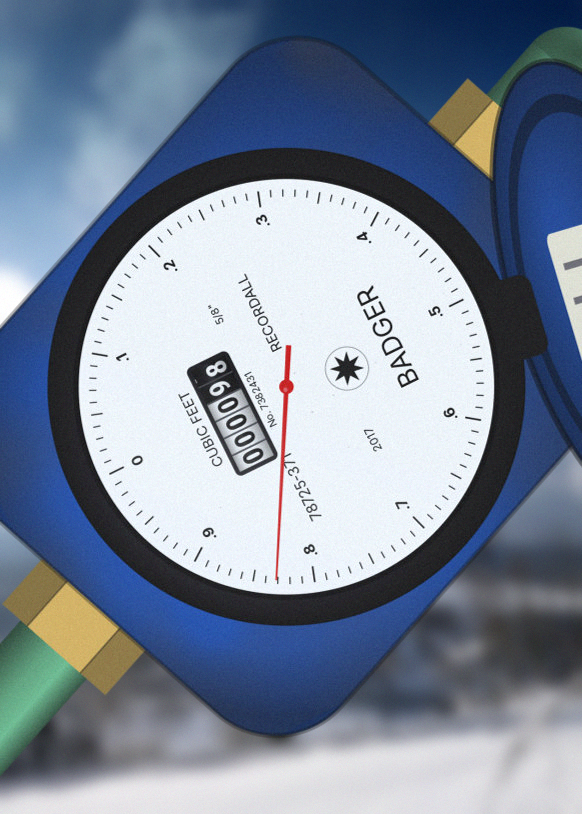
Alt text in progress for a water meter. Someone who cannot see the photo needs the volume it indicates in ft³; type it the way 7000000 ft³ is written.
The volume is 97.83 ft³
